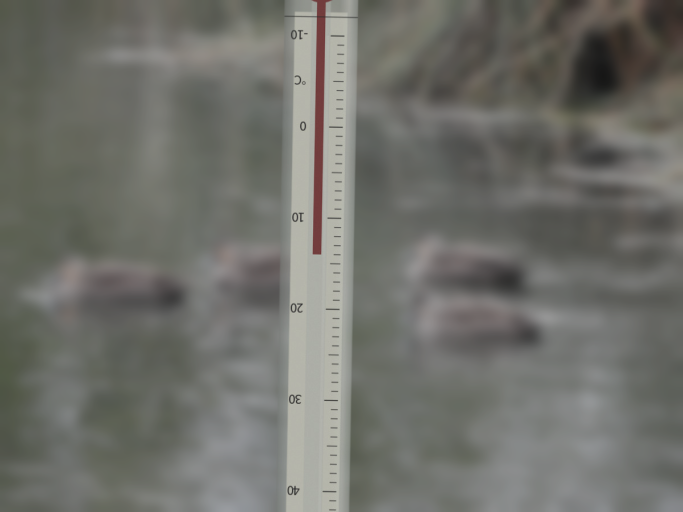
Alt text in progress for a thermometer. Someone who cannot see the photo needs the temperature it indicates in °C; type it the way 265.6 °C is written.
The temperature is 14 °C
